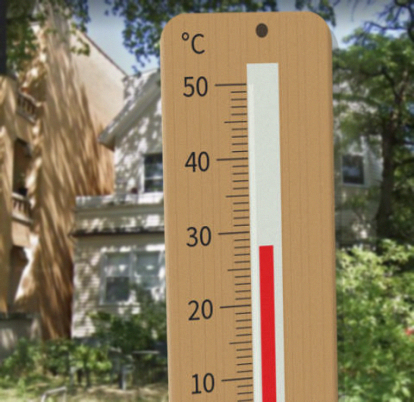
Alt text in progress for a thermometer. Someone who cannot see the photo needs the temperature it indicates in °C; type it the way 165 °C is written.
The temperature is 28 °C
